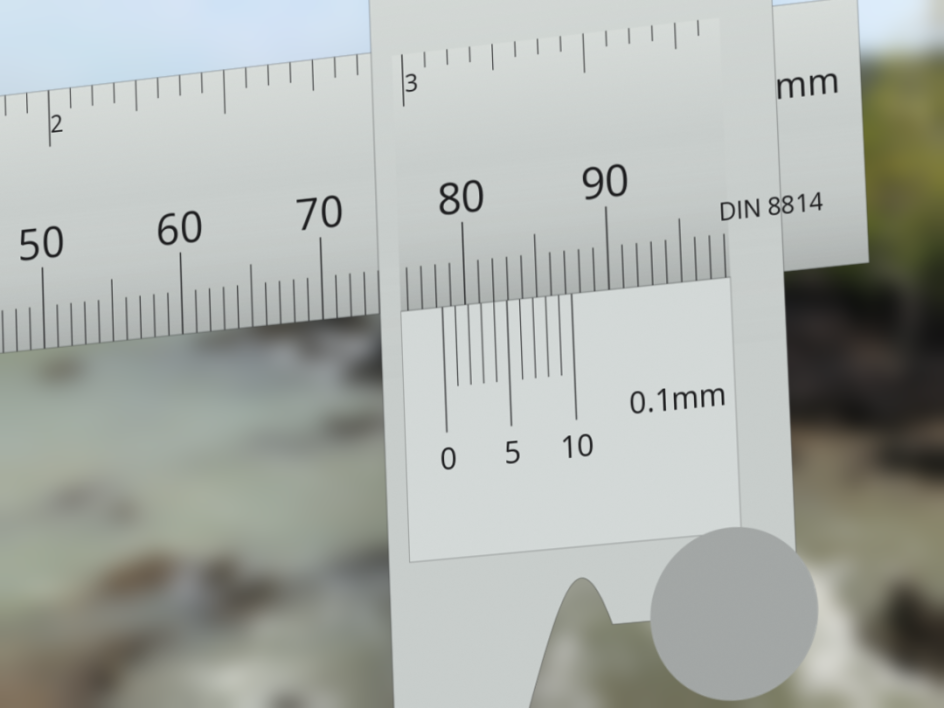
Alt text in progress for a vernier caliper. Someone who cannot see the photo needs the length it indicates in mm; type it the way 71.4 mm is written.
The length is 78.4 mm
